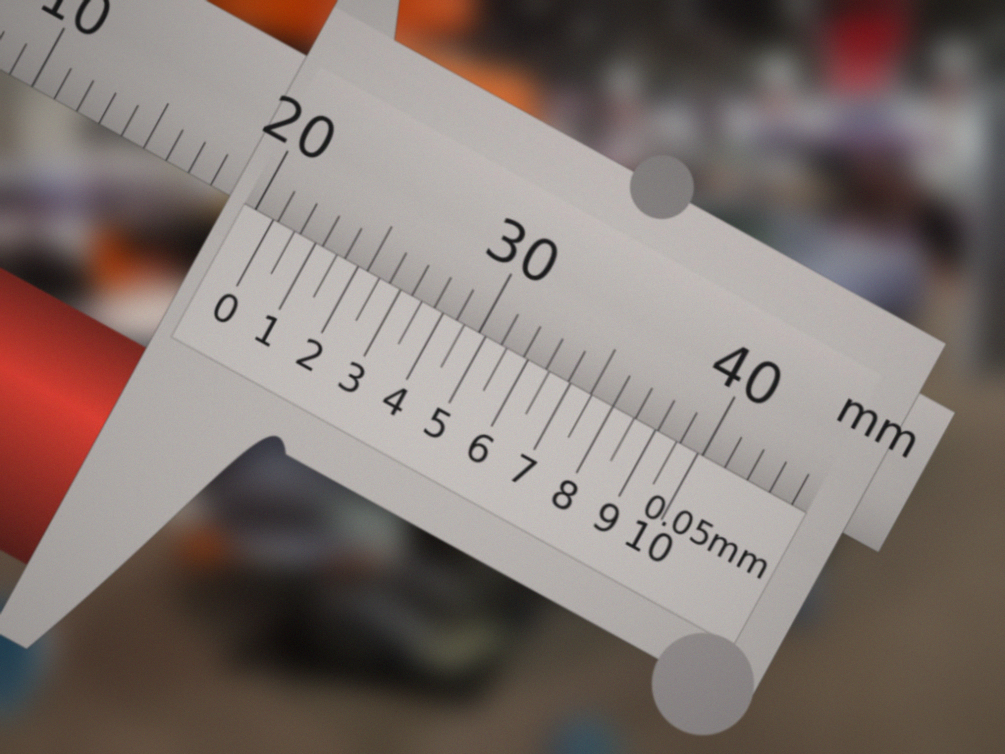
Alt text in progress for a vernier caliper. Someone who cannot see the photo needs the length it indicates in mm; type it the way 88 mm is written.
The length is 20.8 mm
